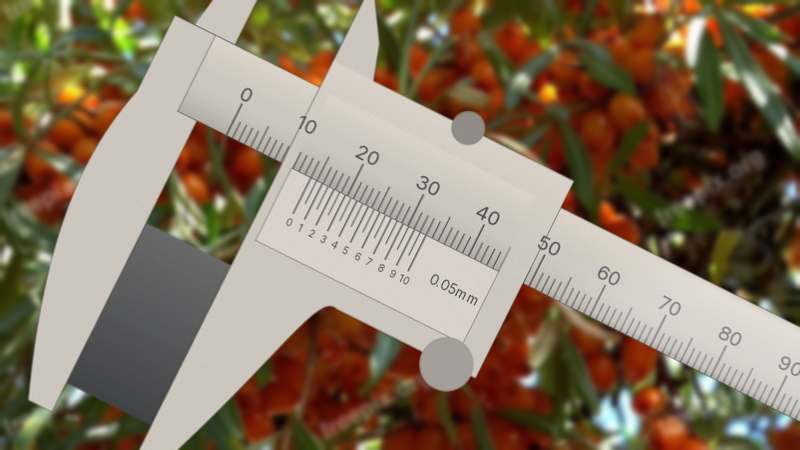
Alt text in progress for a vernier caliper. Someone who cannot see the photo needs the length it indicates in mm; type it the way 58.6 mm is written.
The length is 14.0 mm
